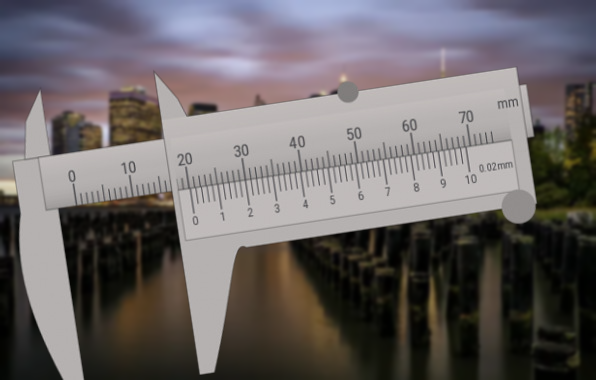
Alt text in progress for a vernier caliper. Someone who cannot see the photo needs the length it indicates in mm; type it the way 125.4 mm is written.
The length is 20.2 mm
